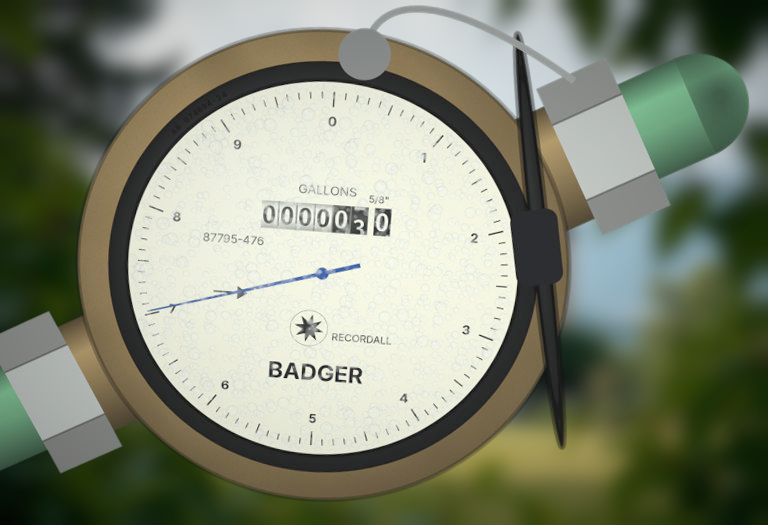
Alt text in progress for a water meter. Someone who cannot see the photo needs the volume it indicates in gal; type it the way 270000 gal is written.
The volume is 27.0 gal
